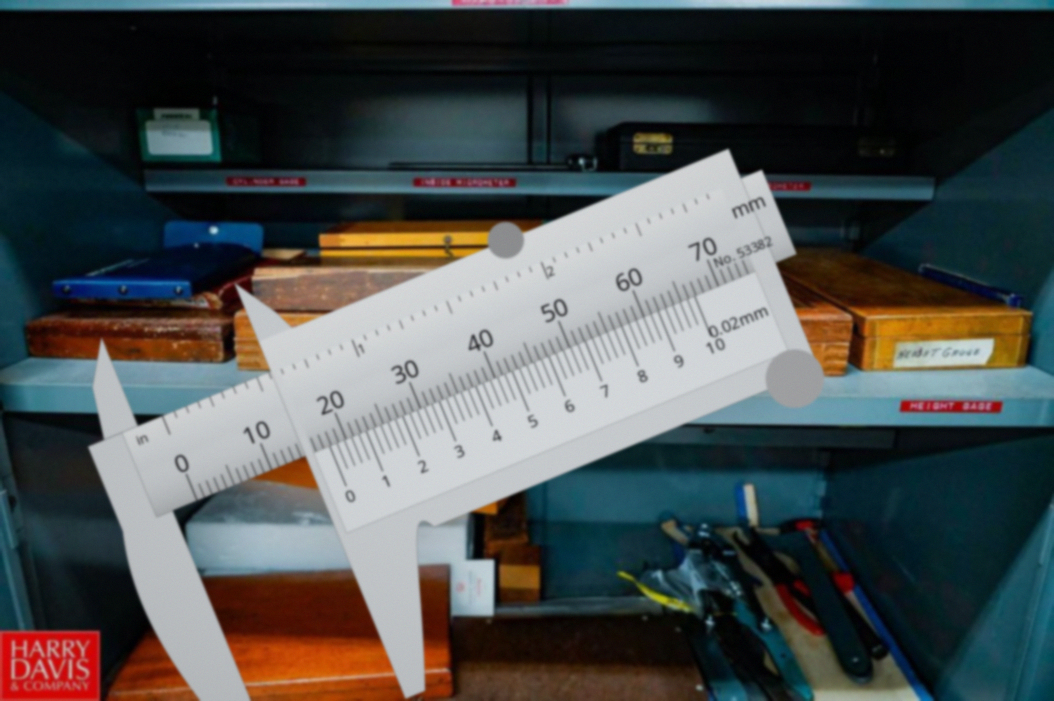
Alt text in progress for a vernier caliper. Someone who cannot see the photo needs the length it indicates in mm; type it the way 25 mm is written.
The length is 17.8 mm
